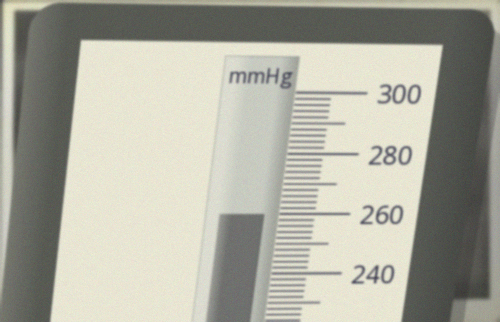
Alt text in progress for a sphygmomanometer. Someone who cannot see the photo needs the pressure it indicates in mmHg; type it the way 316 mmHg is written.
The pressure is 260 mmHg
